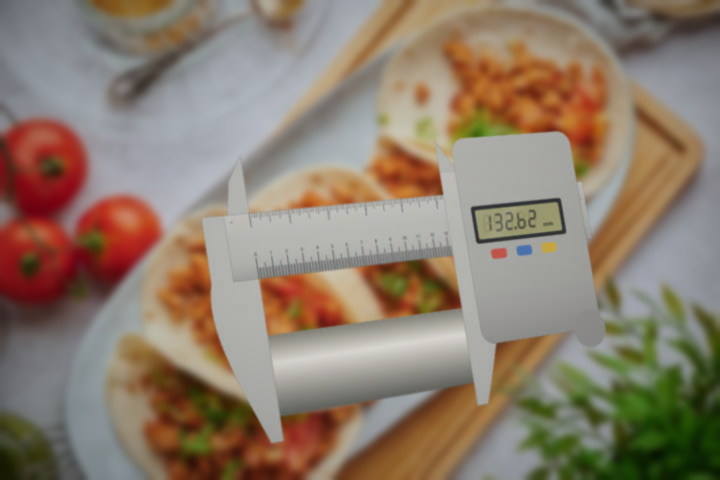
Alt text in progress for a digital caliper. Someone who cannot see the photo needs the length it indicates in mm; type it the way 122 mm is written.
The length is 132.62 mm
